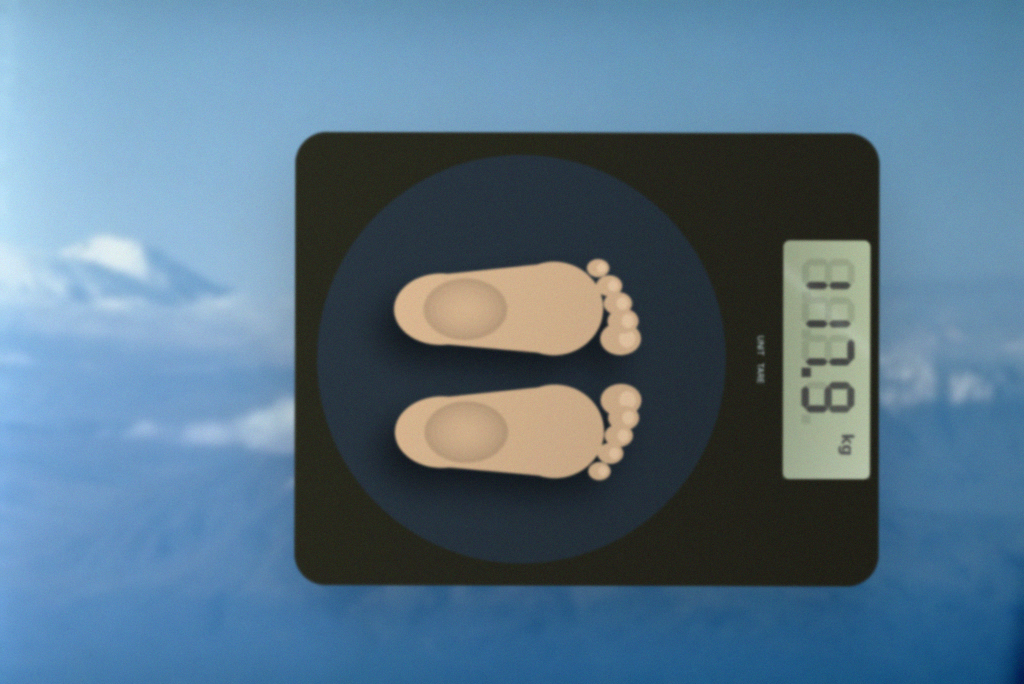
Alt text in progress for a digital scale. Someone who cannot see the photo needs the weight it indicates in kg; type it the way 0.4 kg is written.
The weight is 117.9 kg
